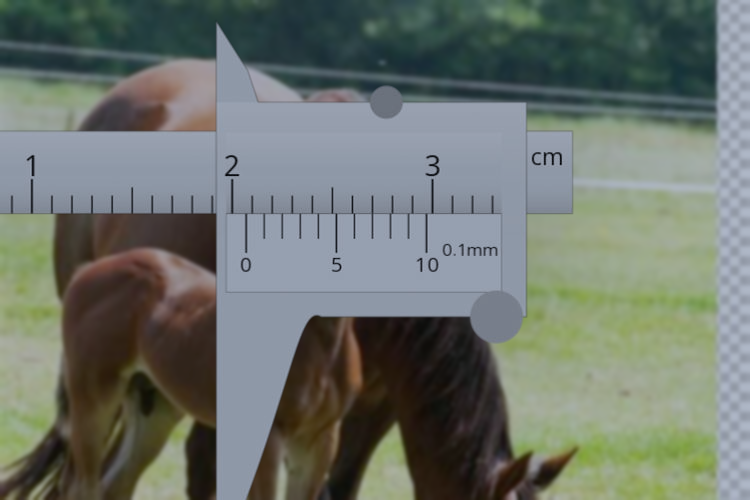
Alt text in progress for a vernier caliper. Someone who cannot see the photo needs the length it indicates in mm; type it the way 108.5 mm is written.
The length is 20.7 mm
